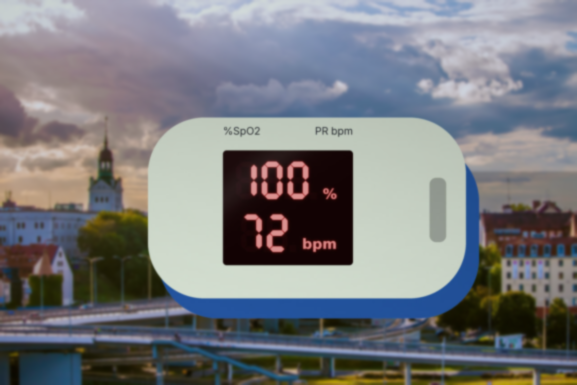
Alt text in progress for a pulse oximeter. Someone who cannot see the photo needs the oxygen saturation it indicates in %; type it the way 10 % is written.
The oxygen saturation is 100 %
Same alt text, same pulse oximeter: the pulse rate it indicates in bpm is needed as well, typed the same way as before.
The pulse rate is 72 bpm
